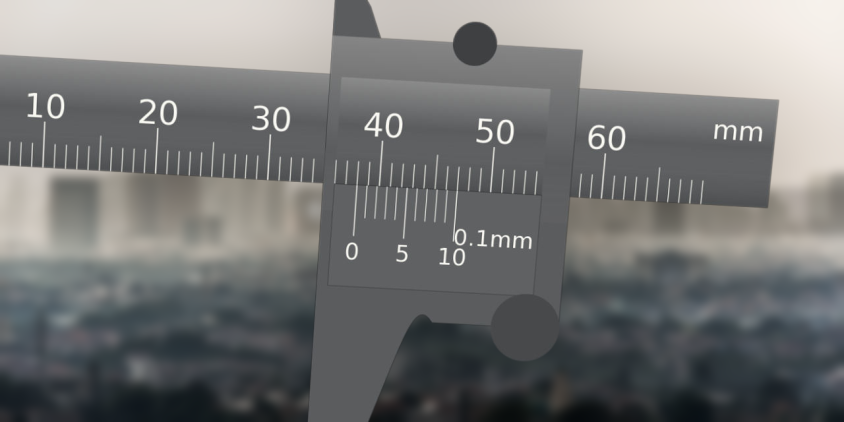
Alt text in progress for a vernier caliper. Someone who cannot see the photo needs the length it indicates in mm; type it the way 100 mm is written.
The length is 38.0 mm
